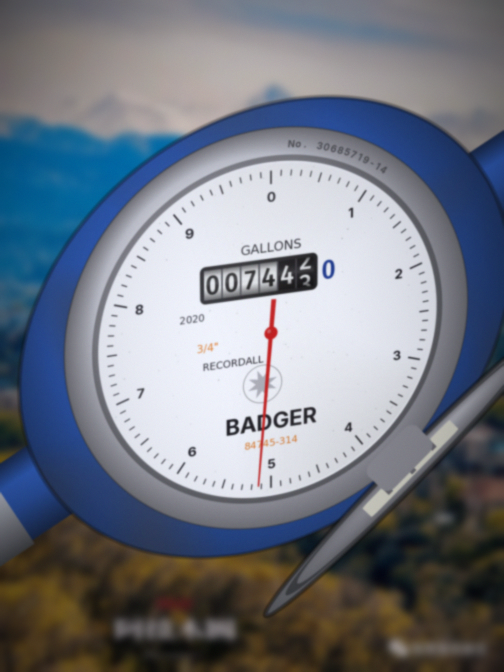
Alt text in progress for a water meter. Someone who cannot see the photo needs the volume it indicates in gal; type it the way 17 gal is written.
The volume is 74425.1 gal
